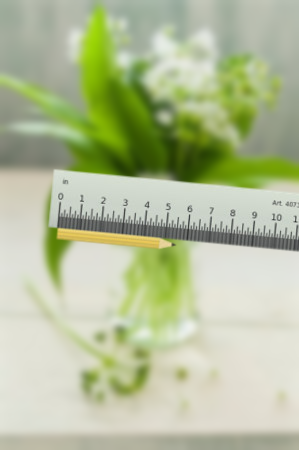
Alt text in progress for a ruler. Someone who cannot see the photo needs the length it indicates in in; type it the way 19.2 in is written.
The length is 5.5 in
